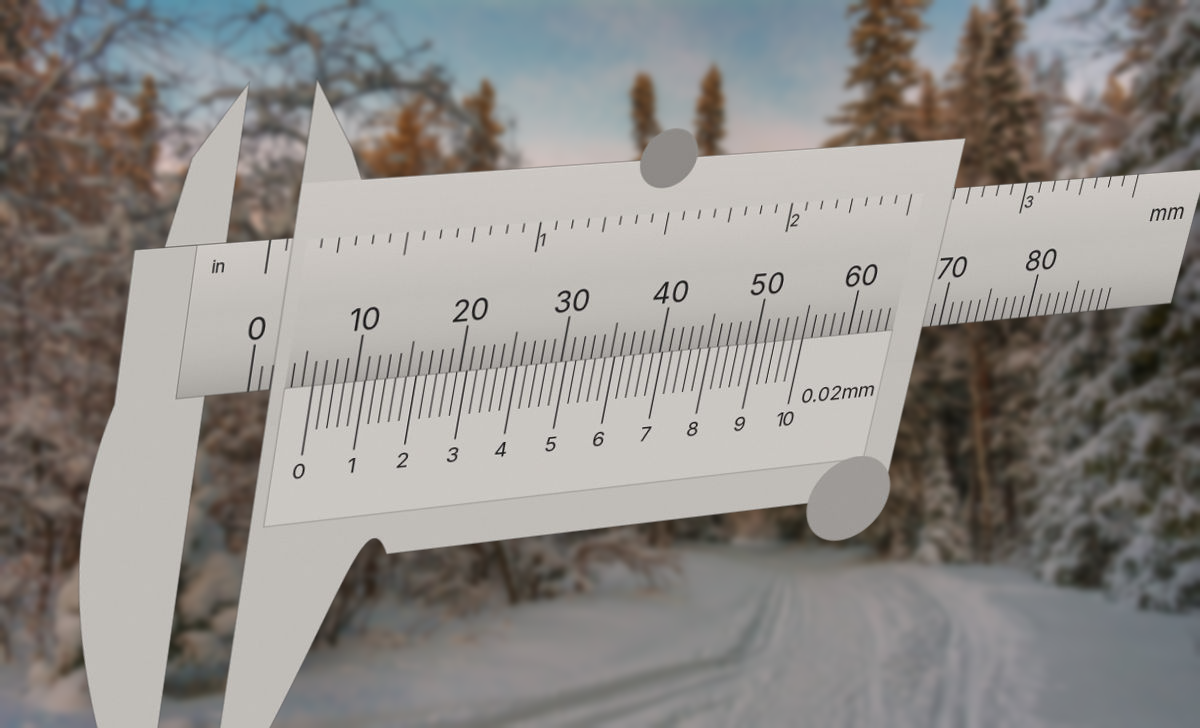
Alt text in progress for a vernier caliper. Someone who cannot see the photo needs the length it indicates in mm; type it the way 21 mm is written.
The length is 6.0 mm
